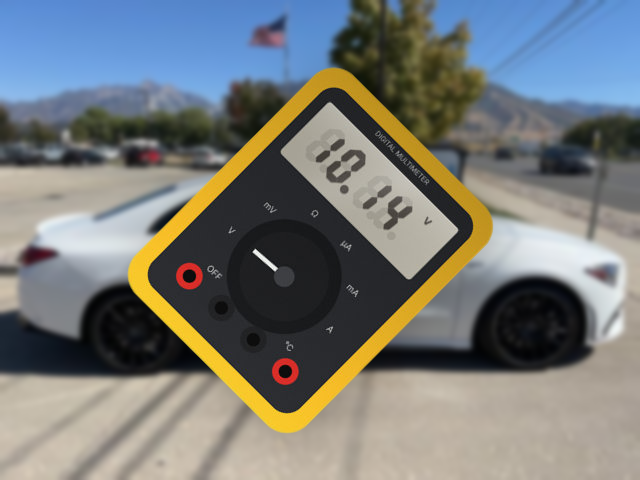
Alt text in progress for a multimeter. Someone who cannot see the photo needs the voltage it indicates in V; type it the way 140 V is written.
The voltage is 10.14 V
